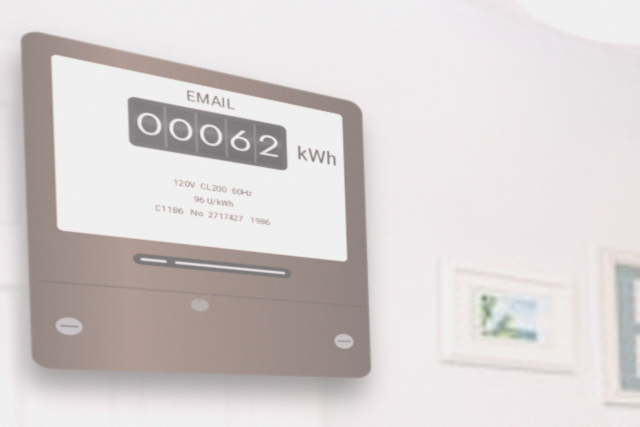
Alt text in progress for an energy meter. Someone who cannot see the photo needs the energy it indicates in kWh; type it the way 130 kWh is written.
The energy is 62 kWh
